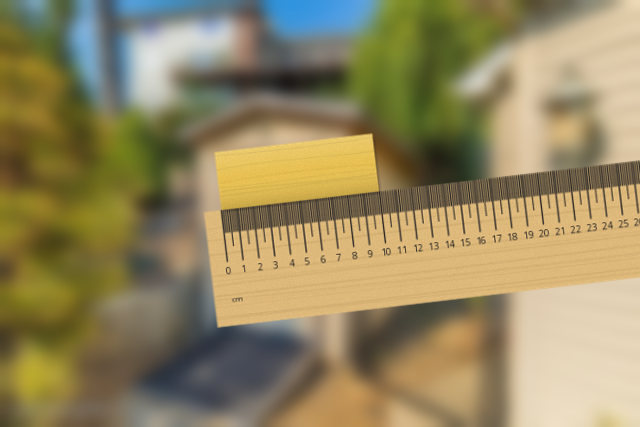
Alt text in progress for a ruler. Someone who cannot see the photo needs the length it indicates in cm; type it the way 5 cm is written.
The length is 10 cm
